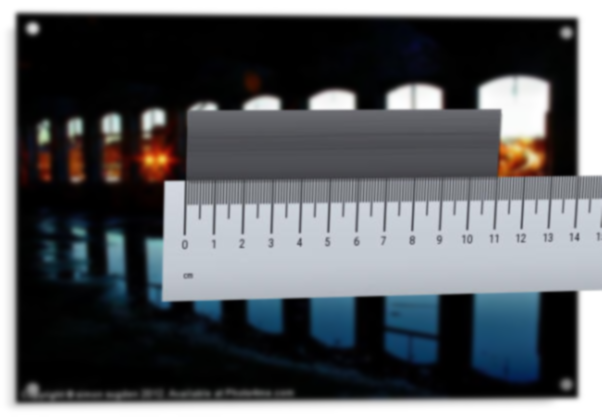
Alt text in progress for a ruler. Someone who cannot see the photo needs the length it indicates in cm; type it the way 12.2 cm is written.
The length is 11 cm
